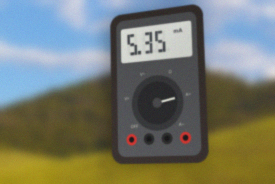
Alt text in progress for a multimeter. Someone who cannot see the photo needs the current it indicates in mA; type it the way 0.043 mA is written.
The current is 5.35 mA
